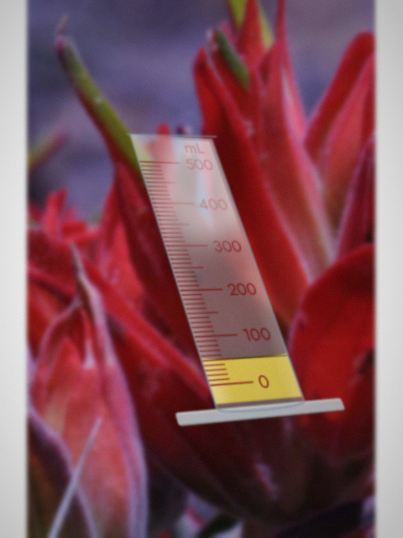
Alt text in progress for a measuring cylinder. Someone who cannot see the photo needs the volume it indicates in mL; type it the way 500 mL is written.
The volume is 50 mL
